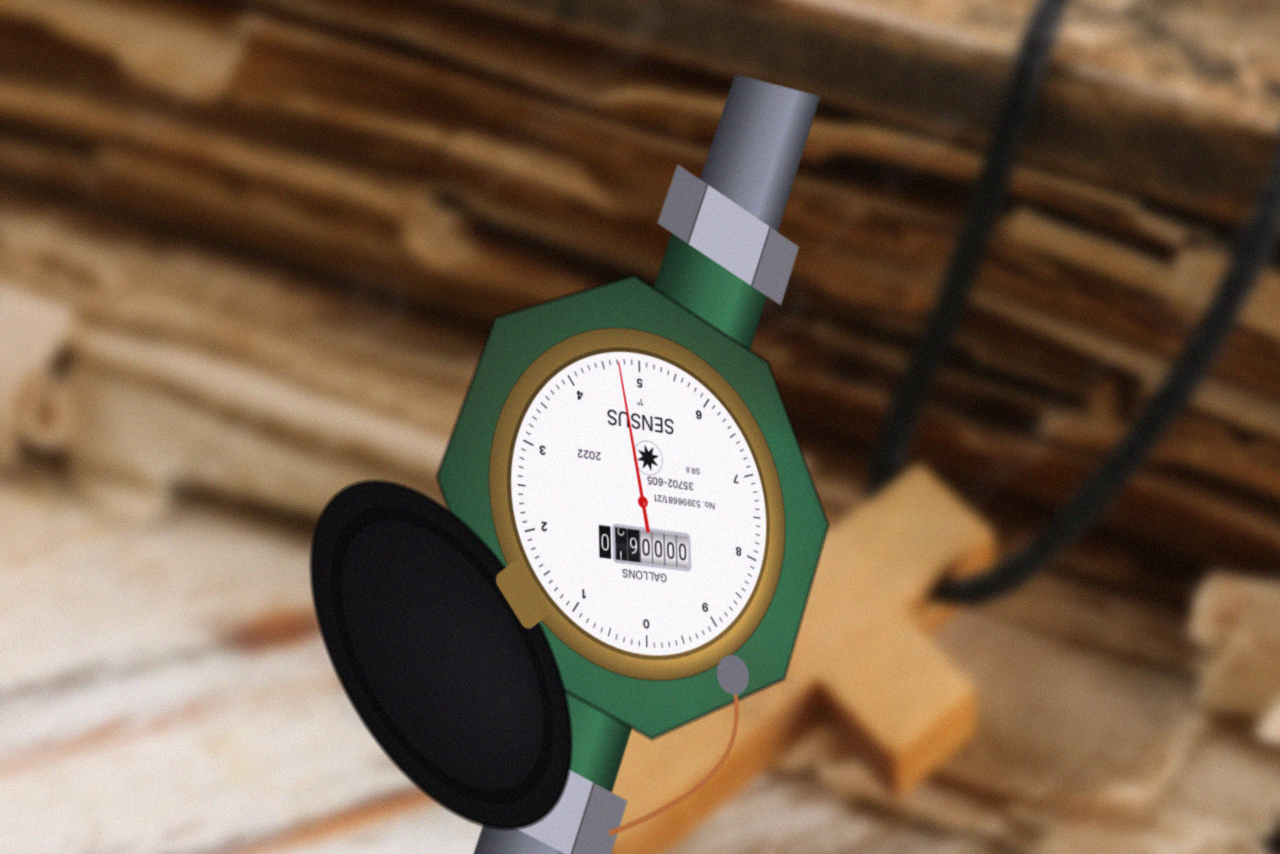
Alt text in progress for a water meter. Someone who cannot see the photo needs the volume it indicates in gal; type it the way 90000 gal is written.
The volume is 614.7 gal
